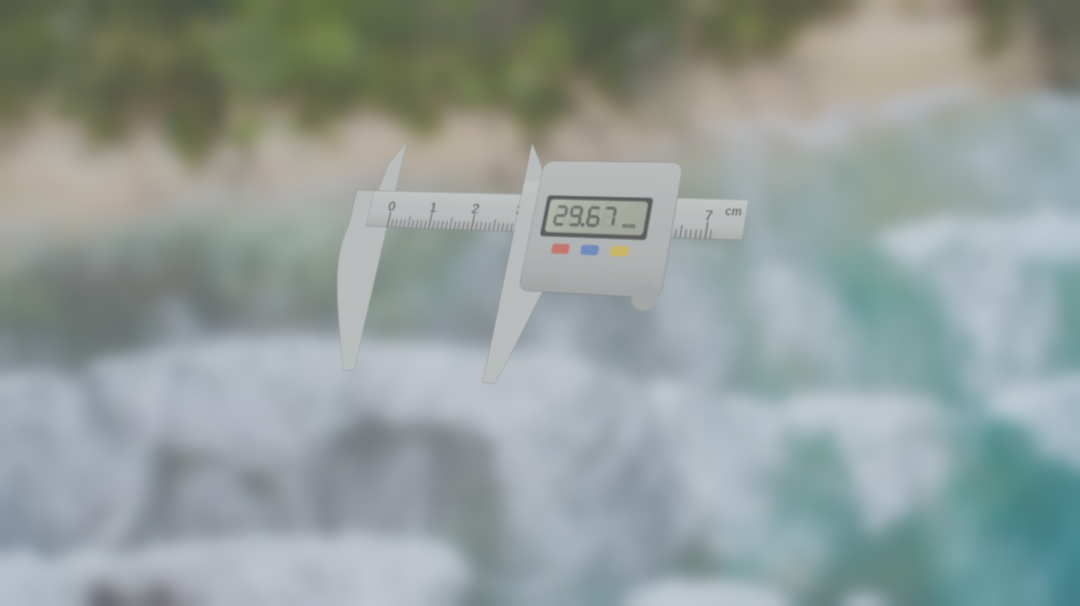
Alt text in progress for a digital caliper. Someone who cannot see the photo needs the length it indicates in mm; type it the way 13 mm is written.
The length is 29.67 mm
